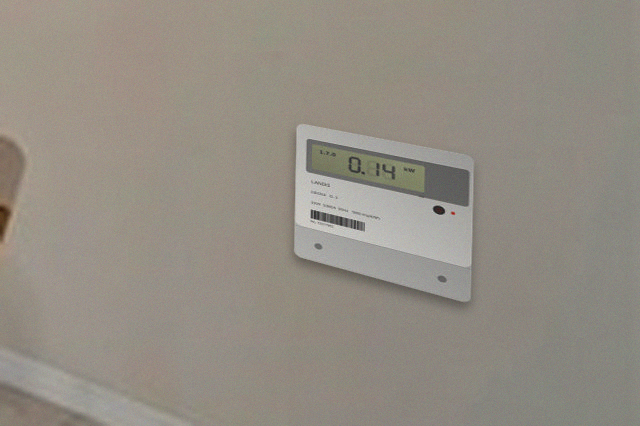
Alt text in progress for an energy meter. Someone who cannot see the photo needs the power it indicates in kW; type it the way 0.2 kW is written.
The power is 0.14 kW
